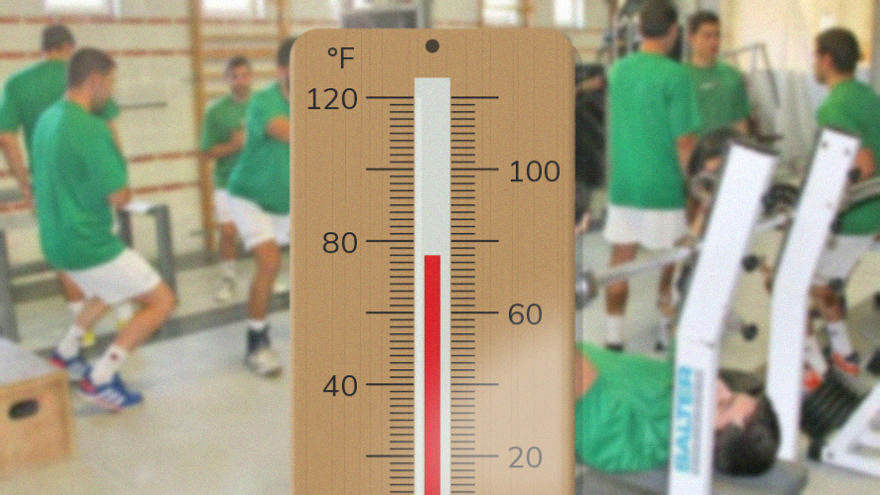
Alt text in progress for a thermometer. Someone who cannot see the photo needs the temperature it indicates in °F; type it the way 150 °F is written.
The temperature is 76 °F
